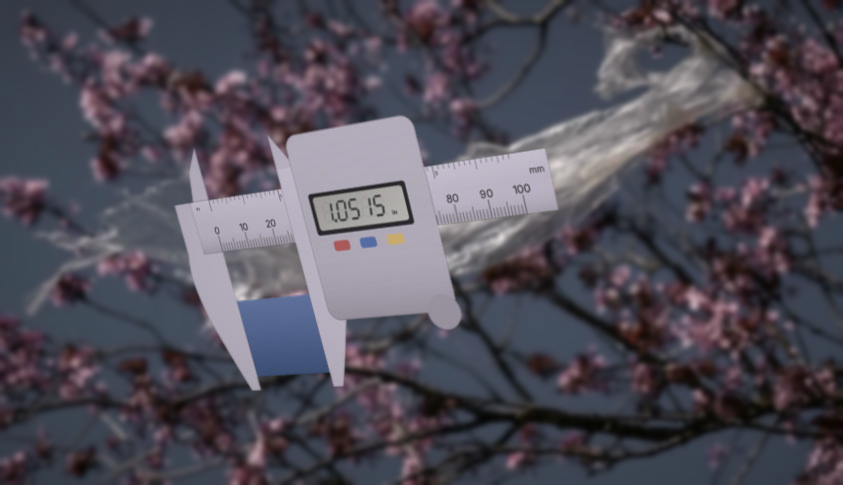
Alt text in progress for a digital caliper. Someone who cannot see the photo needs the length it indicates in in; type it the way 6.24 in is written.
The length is 1.0515 in
